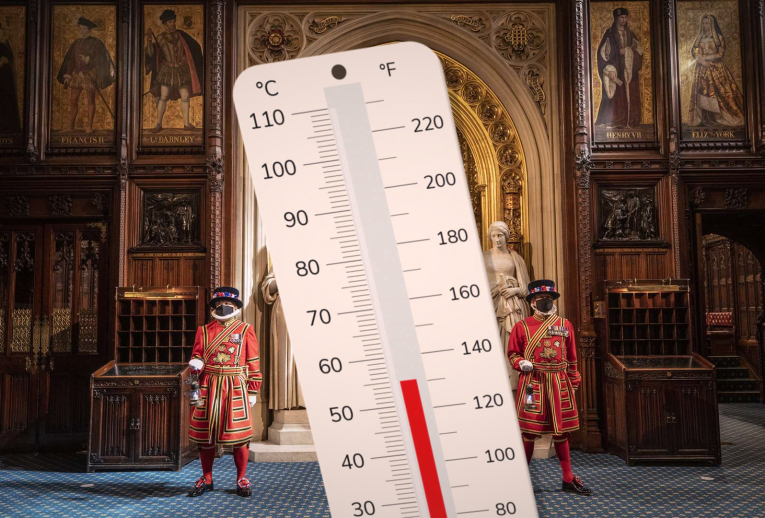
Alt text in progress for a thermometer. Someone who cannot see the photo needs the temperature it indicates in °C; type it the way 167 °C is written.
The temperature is 55 °C
